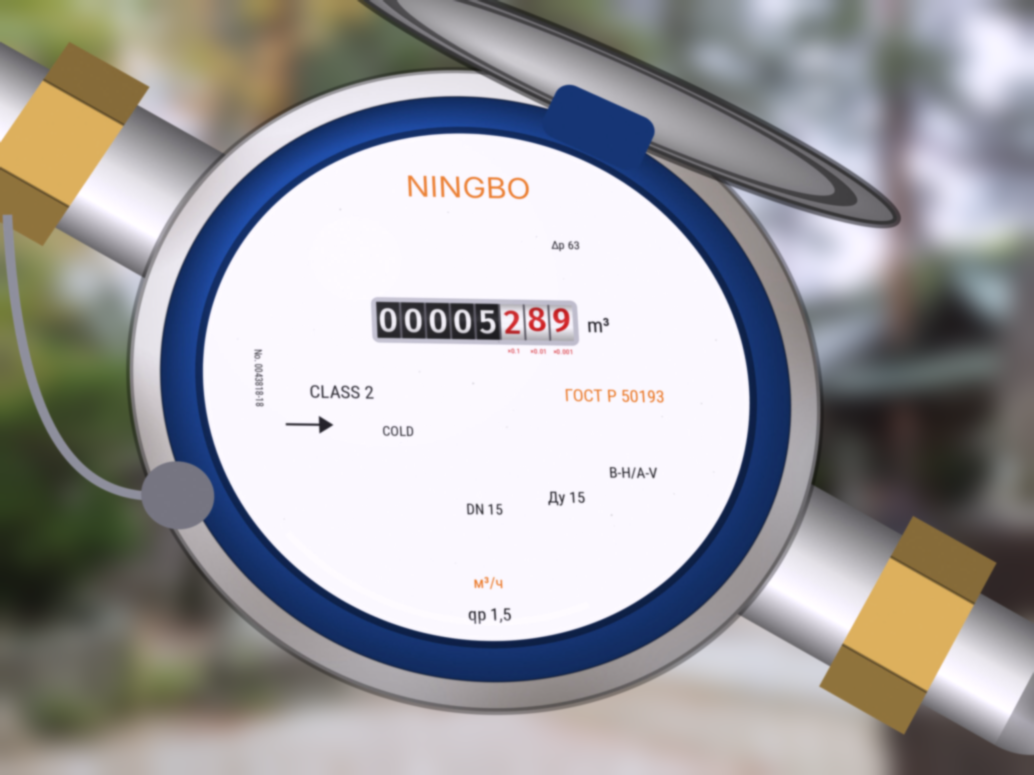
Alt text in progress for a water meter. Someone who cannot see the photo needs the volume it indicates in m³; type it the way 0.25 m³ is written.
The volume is 5.289 m³
